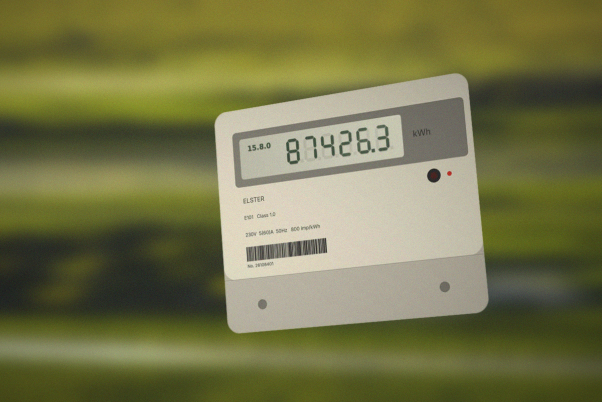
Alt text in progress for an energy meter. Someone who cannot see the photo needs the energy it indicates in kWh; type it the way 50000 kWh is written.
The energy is 87426.3 kWh
